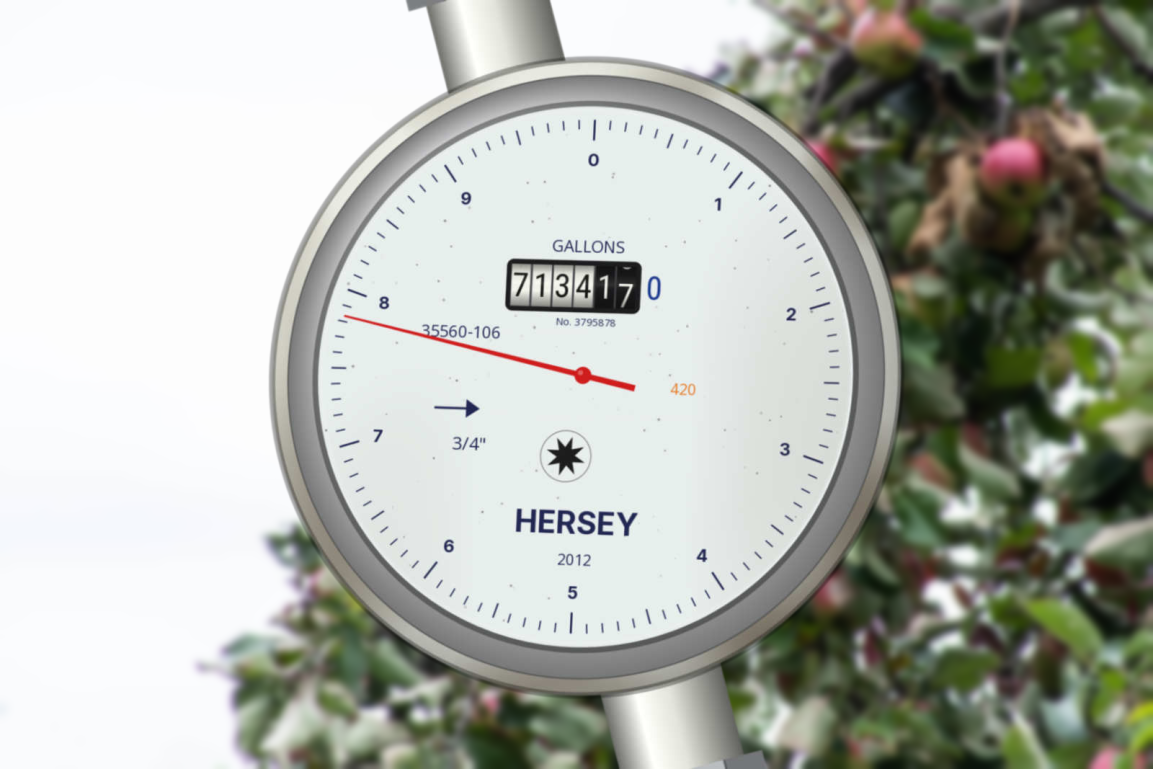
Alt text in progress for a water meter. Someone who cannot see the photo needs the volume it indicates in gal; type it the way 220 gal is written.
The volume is 7134167.8 gal
